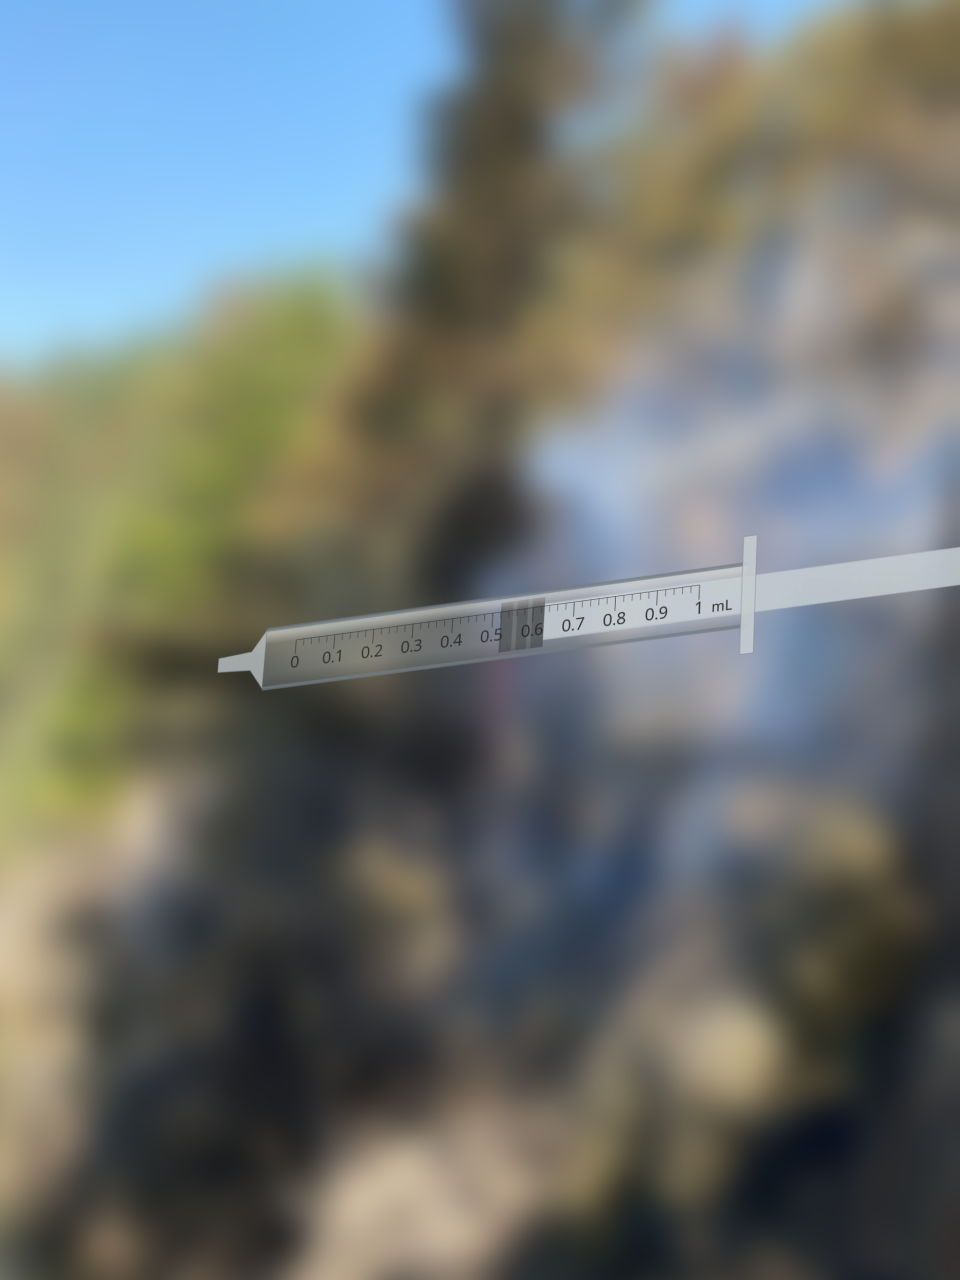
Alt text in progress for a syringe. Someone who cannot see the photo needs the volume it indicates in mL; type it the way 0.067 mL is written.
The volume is 0.52 mL
